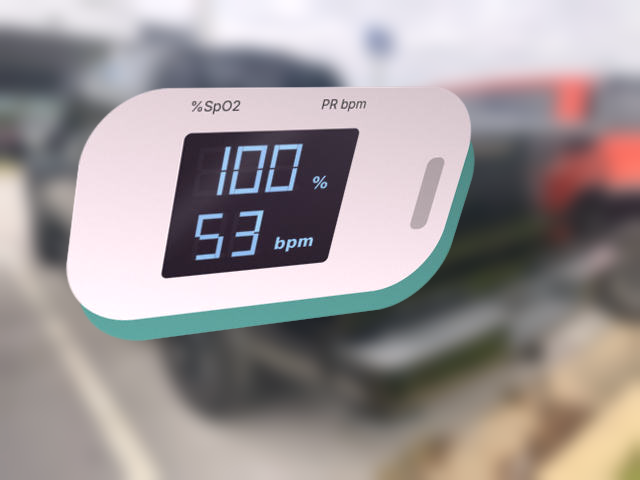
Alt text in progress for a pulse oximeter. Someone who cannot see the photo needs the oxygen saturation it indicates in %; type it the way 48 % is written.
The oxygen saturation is 100 %
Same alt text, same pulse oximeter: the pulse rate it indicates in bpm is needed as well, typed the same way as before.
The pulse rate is 53 bpm
